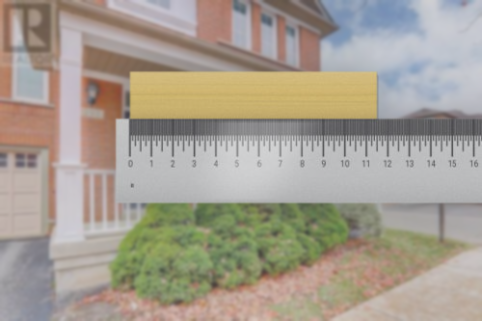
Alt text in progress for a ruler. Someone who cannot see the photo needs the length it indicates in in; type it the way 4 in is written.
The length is 11.5 in
